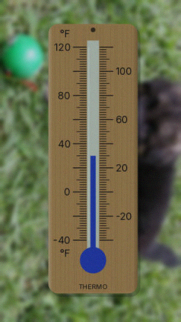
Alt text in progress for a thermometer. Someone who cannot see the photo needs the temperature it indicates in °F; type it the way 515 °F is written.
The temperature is 30 °F
